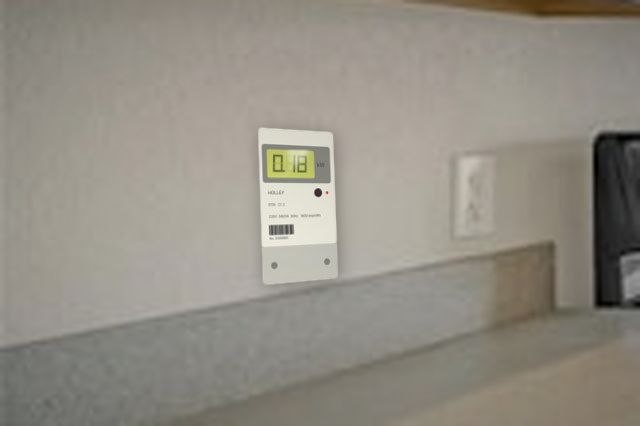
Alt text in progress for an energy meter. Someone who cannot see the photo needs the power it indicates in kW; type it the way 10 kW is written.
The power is 0.18 kW
